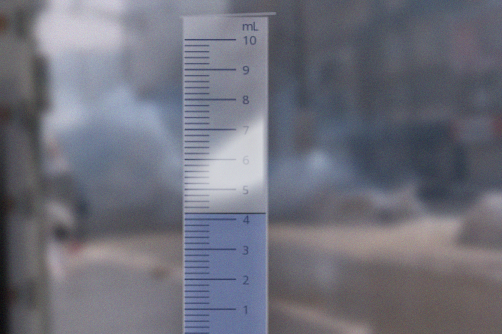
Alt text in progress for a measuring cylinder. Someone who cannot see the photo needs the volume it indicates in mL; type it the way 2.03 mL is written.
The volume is 4.2 mL
